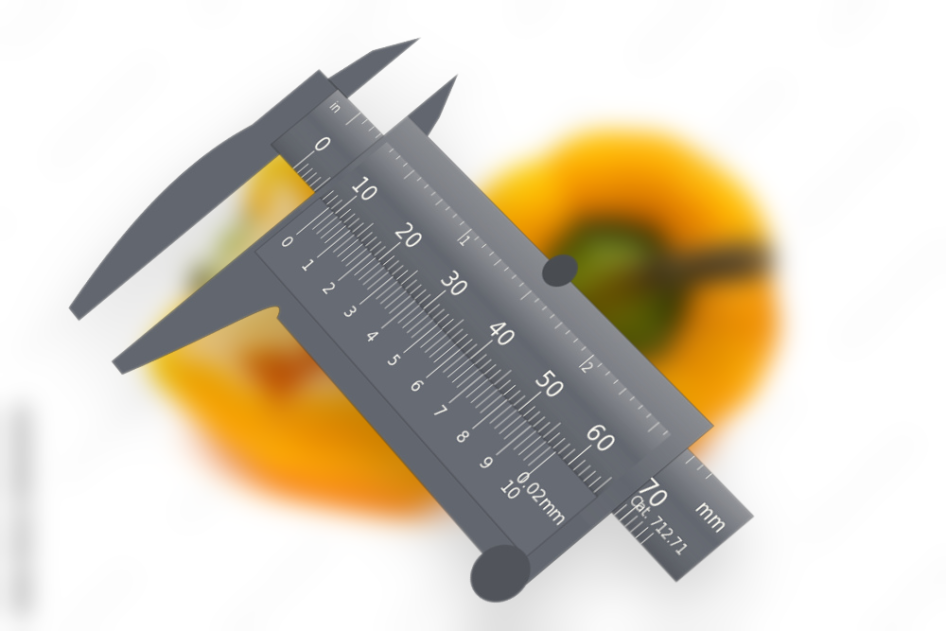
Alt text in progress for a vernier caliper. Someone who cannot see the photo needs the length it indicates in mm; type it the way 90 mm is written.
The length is 8.6 mm
